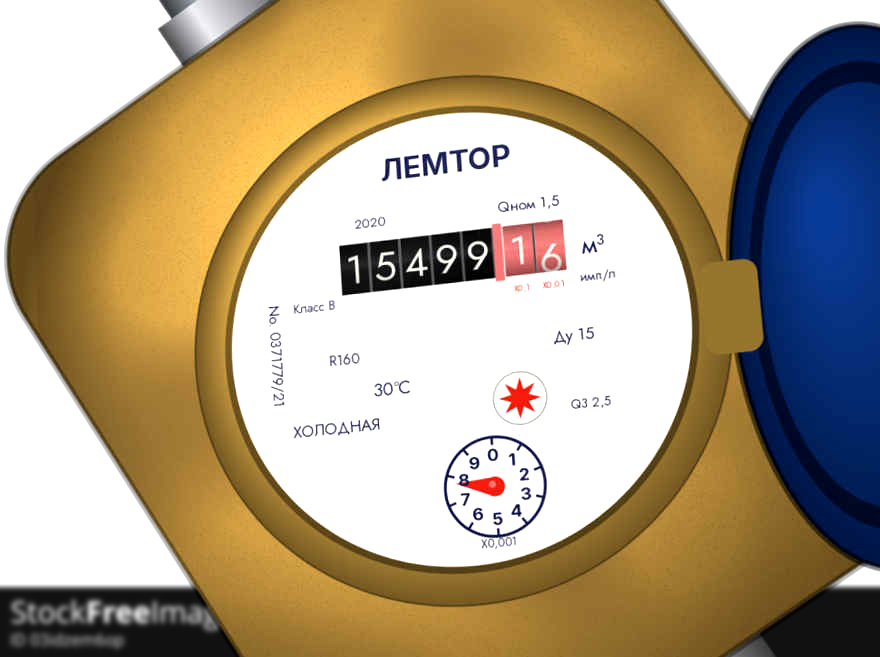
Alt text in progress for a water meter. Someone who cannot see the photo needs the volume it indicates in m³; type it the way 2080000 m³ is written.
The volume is 15499.157 m³
